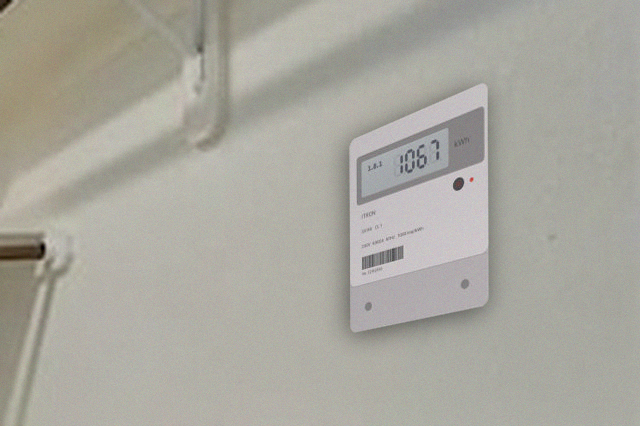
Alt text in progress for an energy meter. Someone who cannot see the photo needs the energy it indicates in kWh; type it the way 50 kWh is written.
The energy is 1067 kWh
